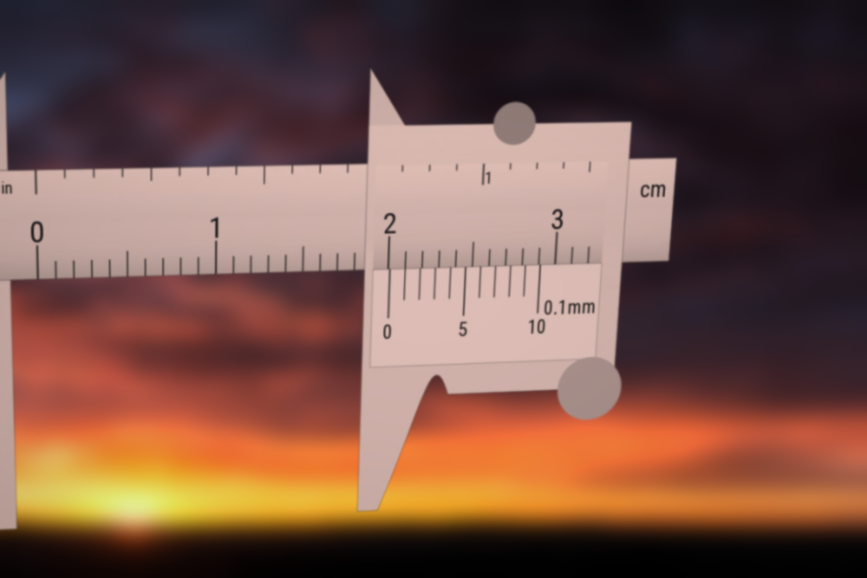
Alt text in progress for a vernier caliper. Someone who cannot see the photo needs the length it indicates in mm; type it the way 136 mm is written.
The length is 20.1 mm
